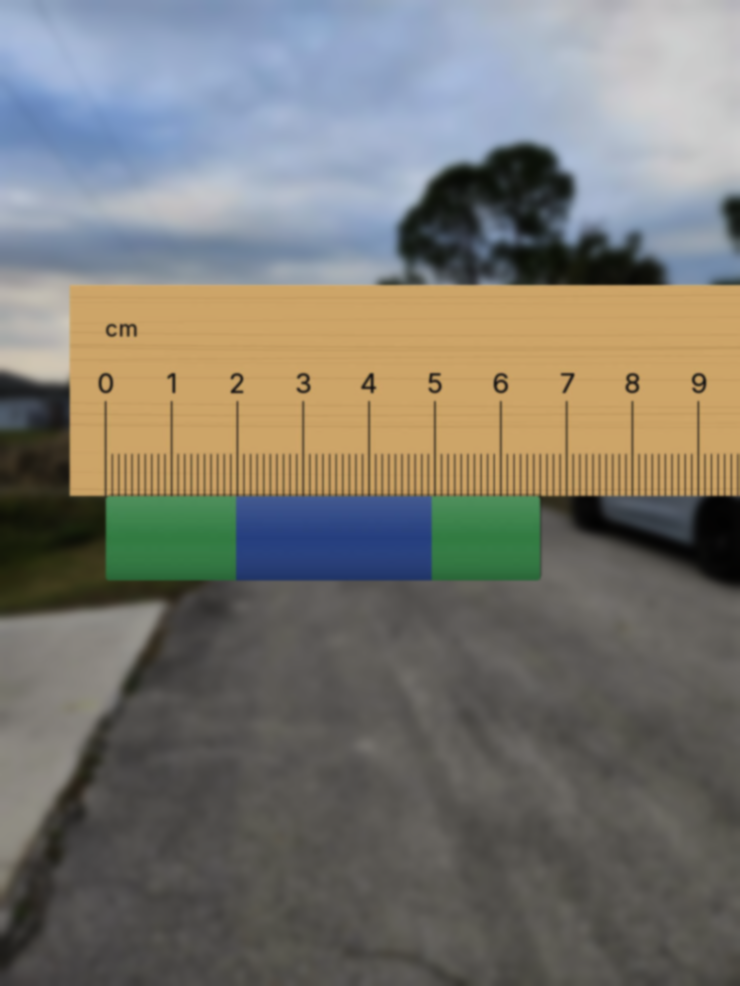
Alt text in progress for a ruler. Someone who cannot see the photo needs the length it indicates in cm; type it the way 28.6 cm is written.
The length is 6.6 cm
